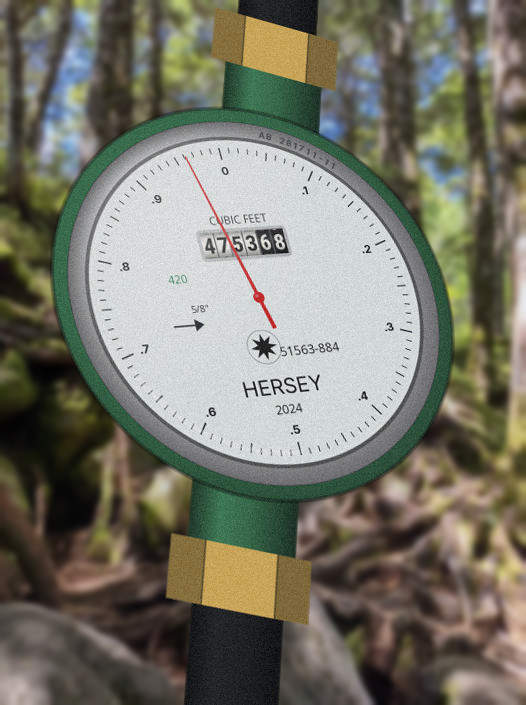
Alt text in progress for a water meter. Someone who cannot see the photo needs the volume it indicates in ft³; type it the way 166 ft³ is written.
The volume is 475367.96 ft³
